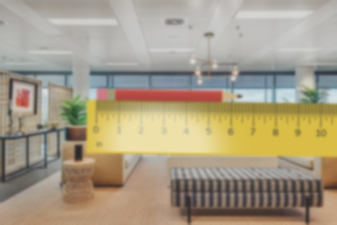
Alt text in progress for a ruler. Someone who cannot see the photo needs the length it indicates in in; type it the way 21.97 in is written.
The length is 6.5 in
